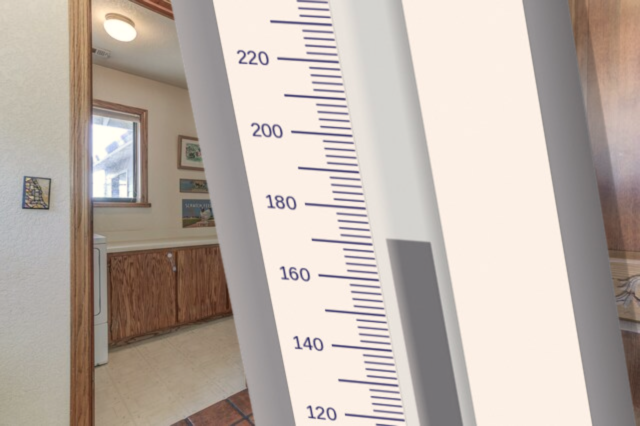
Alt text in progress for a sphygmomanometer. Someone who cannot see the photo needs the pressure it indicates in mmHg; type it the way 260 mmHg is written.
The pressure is 172 mmHg
